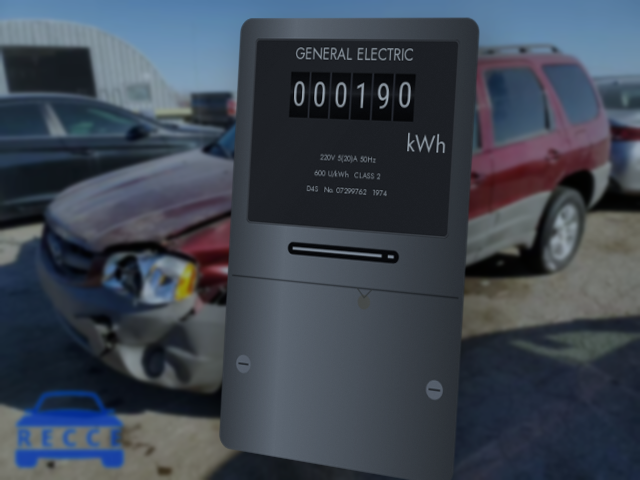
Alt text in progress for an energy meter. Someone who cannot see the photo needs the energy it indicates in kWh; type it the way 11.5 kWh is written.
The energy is 190 kWh
